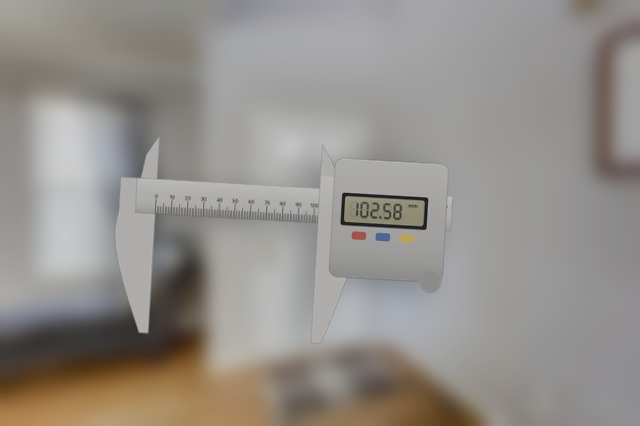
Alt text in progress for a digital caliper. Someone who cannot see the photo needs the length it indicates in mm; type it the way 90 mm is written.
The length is 102.58 mm
